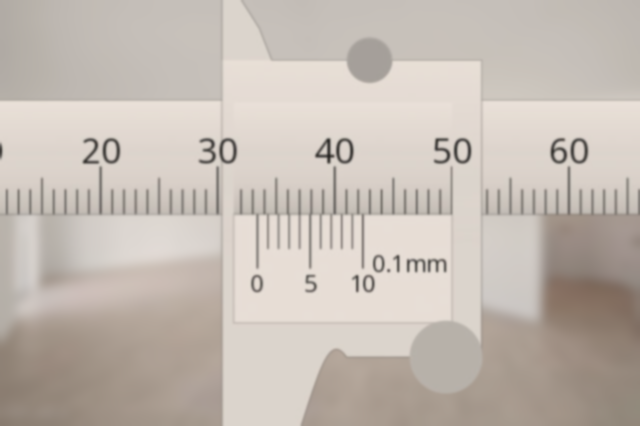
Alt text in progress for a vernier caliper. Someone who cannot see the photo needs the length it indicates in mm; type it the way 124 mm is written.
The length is 33.4 mm
